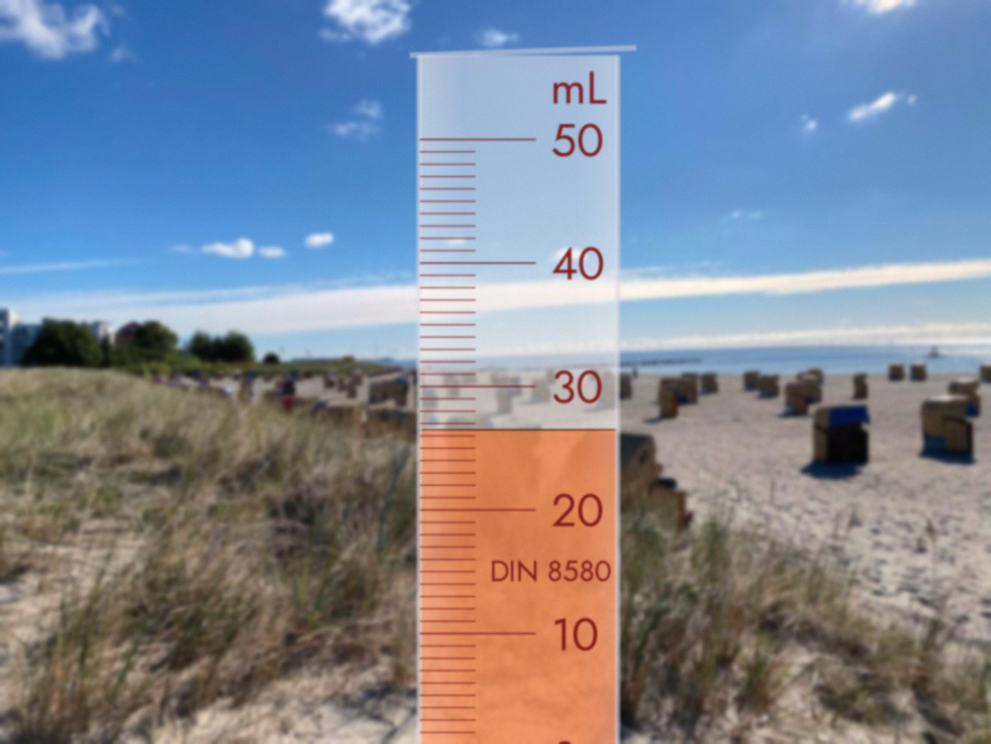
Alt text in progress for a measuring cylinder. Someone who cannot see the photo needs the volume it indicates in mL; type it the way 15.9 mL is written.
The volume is 26.5 mL
